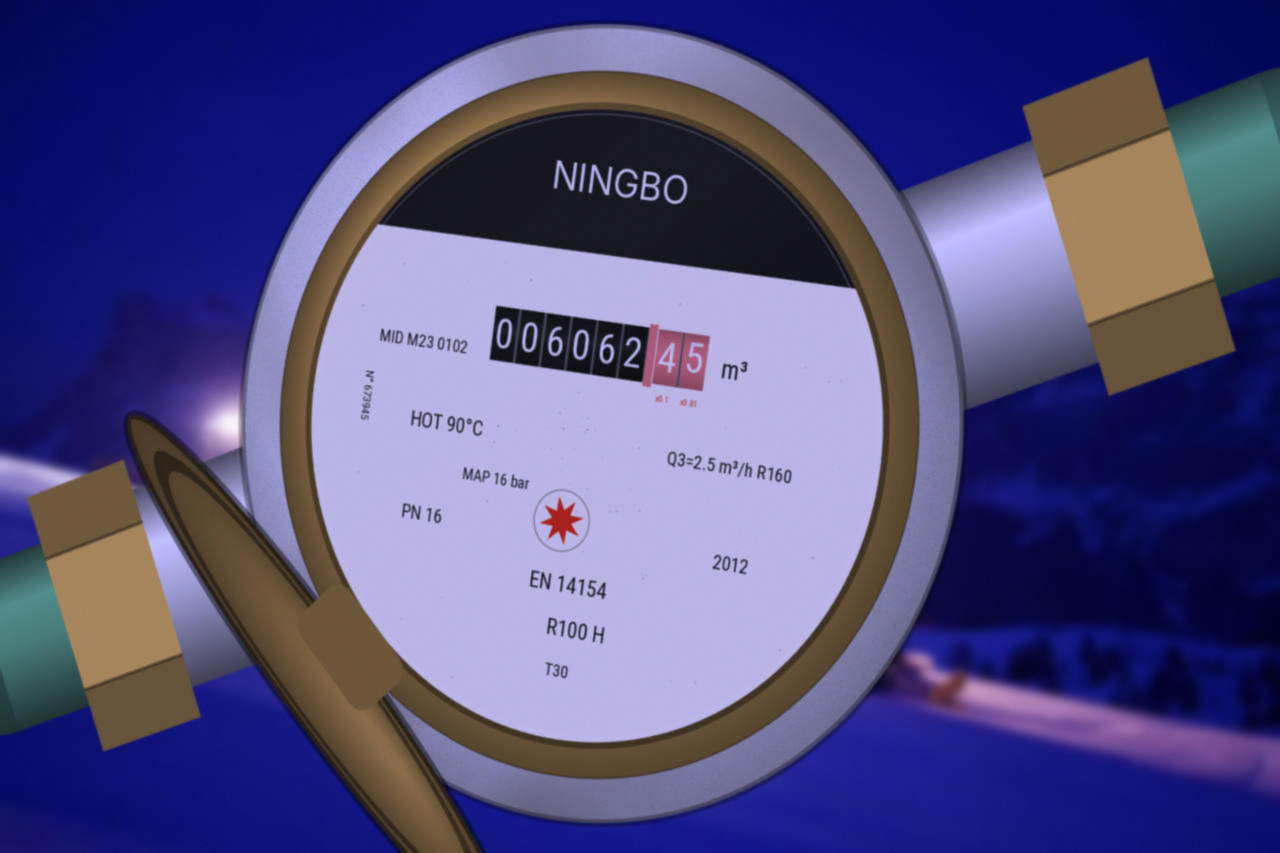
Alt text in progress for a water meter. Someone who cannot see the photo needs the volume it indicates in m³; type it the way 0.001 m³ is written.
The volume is 6062.45 m³
